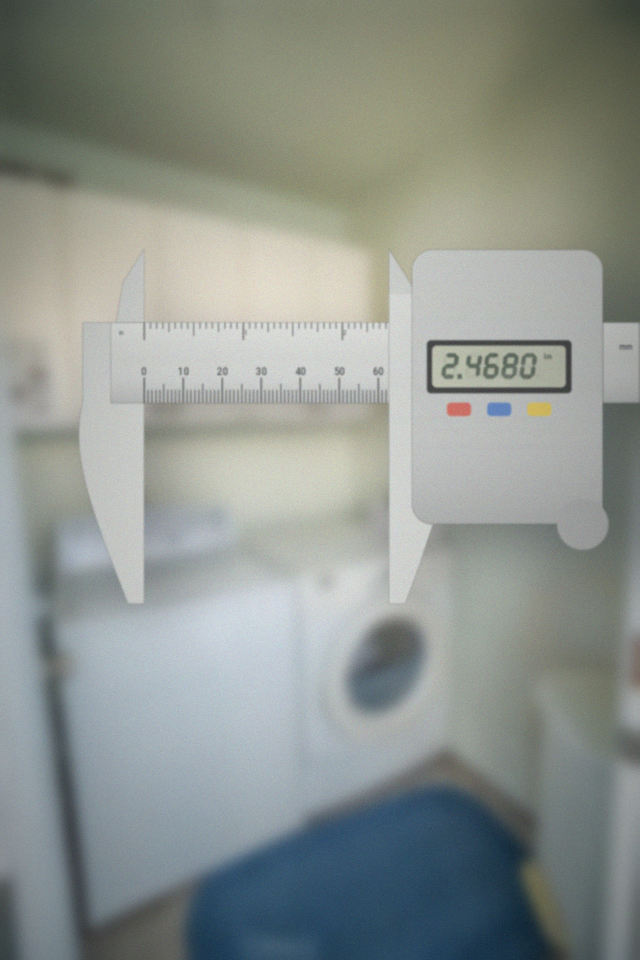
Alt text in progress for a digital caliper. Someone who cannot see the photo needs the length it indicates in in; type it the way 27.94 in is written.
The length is 2.4680 in
